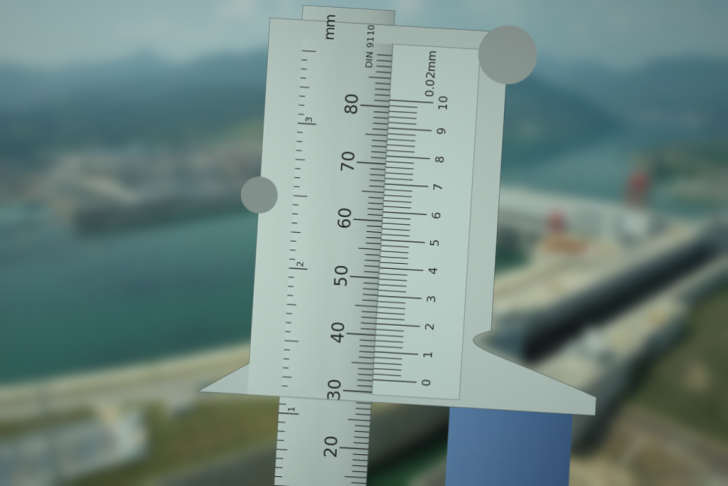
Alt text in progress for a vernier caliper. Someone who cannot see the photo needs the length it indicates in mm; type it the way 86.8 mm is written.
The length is 32.2 mm
